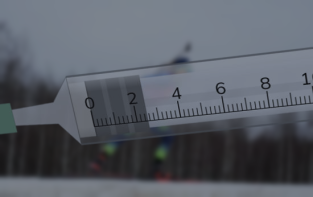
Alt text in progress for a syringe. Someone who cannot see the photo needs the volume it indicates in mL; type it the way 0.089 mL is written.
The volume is 0 mL
